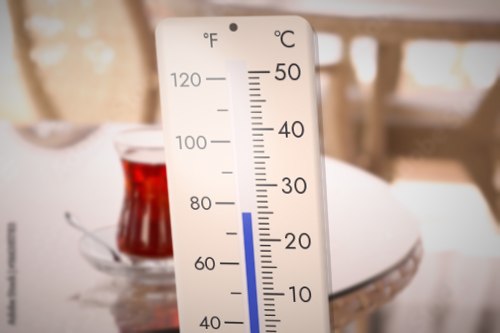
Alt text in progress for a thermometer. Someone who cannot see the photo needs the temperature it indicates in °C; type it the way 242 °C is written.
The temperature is 25 °C
